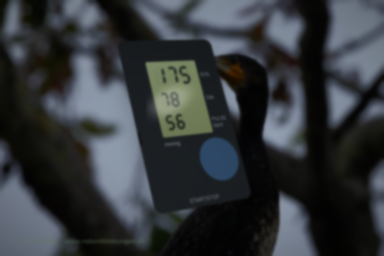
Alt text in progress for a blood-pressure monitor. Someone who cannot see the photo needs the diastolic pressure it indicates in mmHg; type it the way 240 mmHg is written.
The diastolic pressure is 78 mmHg
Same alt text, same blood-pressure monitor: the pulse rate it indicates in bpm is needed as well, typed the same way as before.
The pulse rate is 56 bpm
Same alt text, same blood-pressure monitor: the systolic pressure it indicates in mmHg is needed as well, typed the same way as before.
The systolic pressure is 175 mmHg
